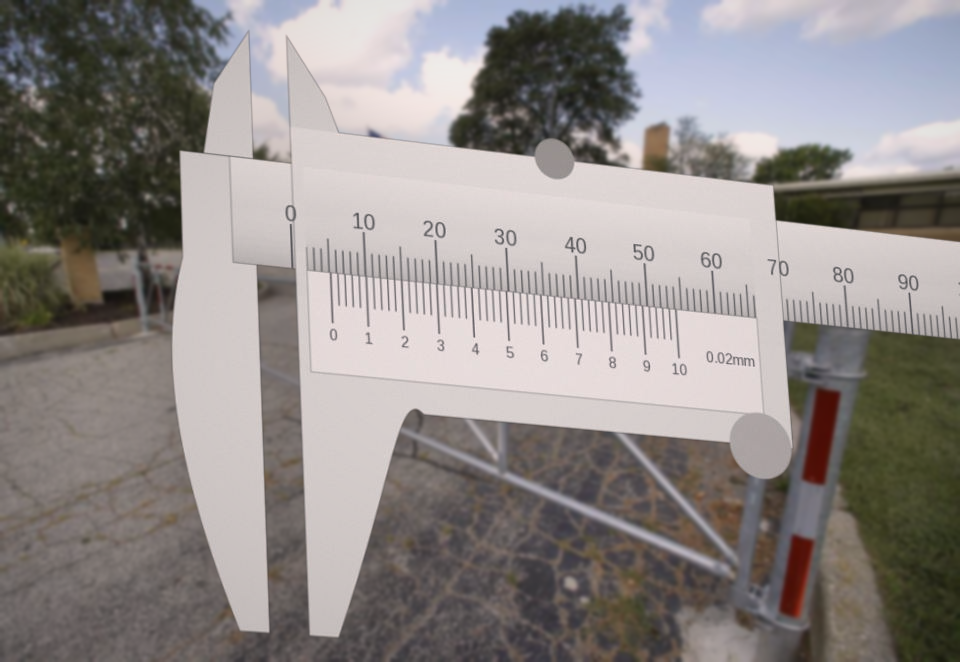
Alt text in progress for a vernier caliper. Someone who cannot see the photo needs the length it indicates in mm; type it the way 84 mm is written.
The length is 5.2 mm
